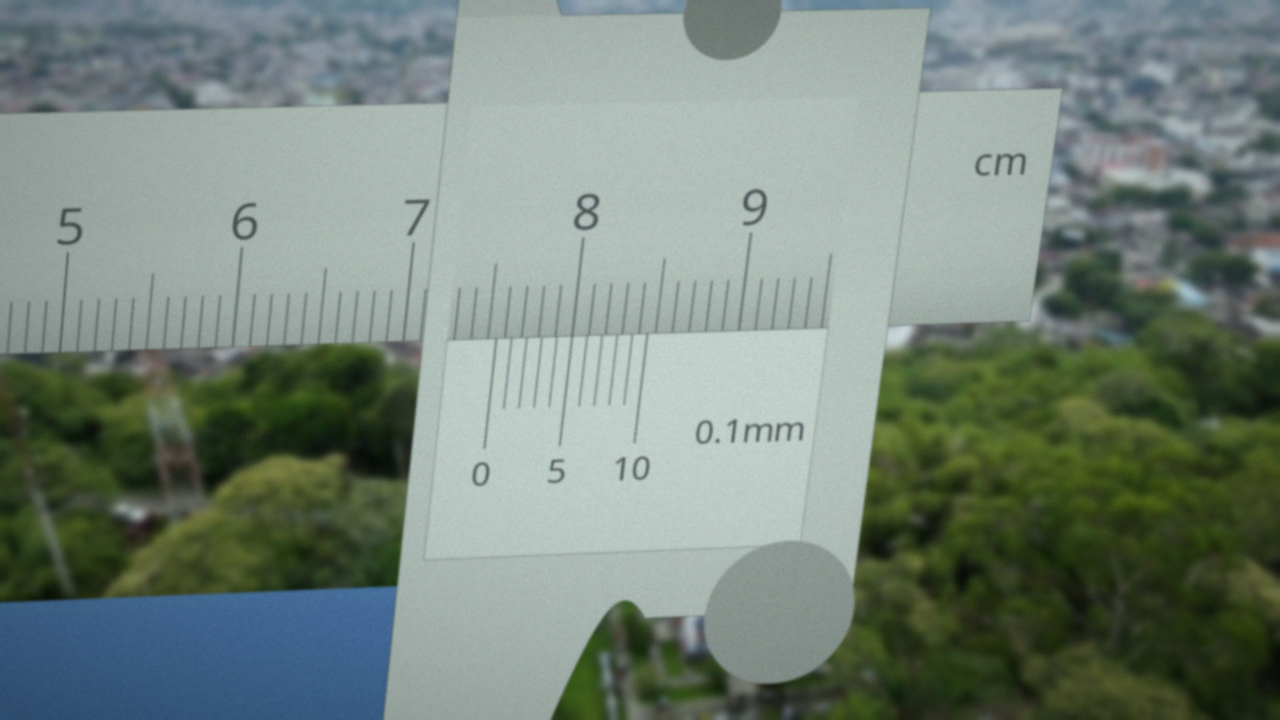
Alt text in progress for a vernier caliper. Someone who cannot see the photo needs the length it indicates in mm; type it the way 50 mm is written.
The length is 75.5 mm
